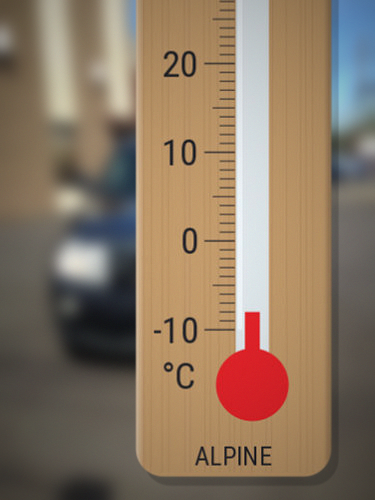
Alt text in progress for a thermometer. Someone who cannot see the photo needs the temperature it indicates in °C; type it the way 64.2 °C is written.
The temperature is -8 °C
